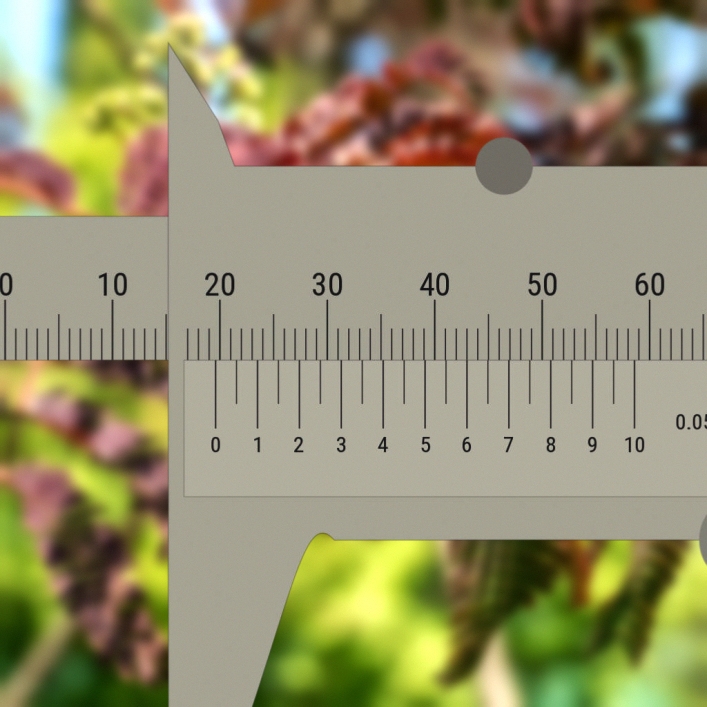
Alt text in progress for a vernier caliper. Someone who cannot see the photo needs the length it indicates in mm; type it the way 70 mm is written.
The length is 19.6 mm
